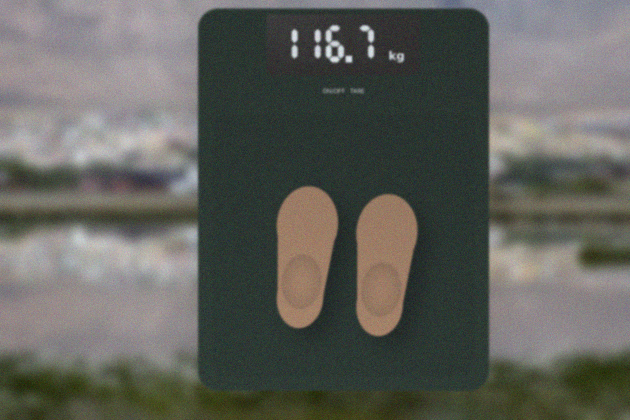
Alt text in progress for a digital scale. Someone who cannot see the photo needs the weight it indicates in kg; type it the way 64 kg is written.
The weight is 116.7 kg
